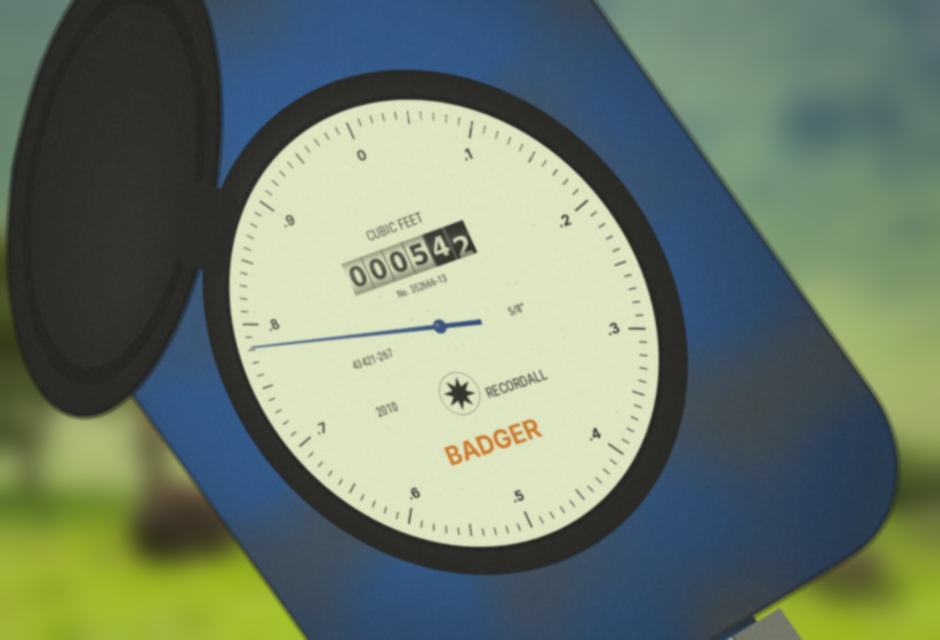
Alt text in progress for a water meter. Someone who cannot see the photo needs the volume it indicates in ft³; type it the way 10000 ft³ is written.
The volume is 541.78 ft³
